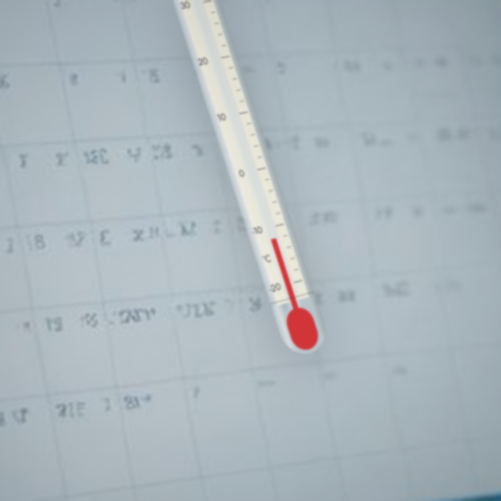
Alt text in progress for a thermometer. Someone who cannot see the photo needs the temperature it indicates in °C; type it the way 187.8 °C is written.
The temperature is -12 °C
